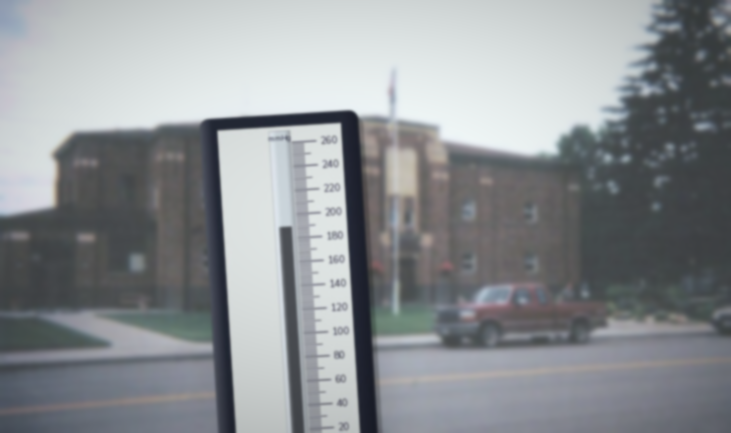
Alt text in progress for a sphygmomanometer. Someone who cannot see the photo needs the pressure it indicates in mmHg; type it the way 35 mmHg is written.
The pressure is 190 mmHg
